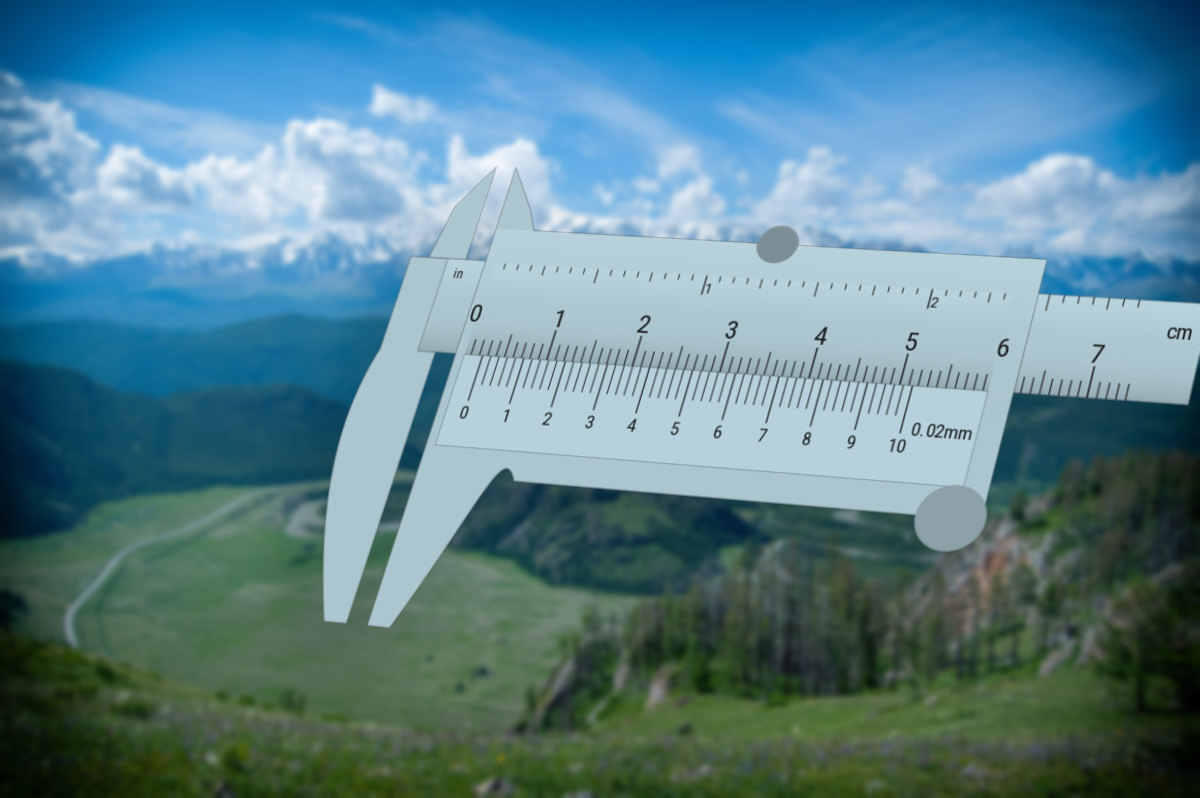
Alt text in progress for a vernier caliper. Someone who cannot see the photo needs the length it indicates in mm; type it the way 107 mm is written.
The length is 2.4 mm
